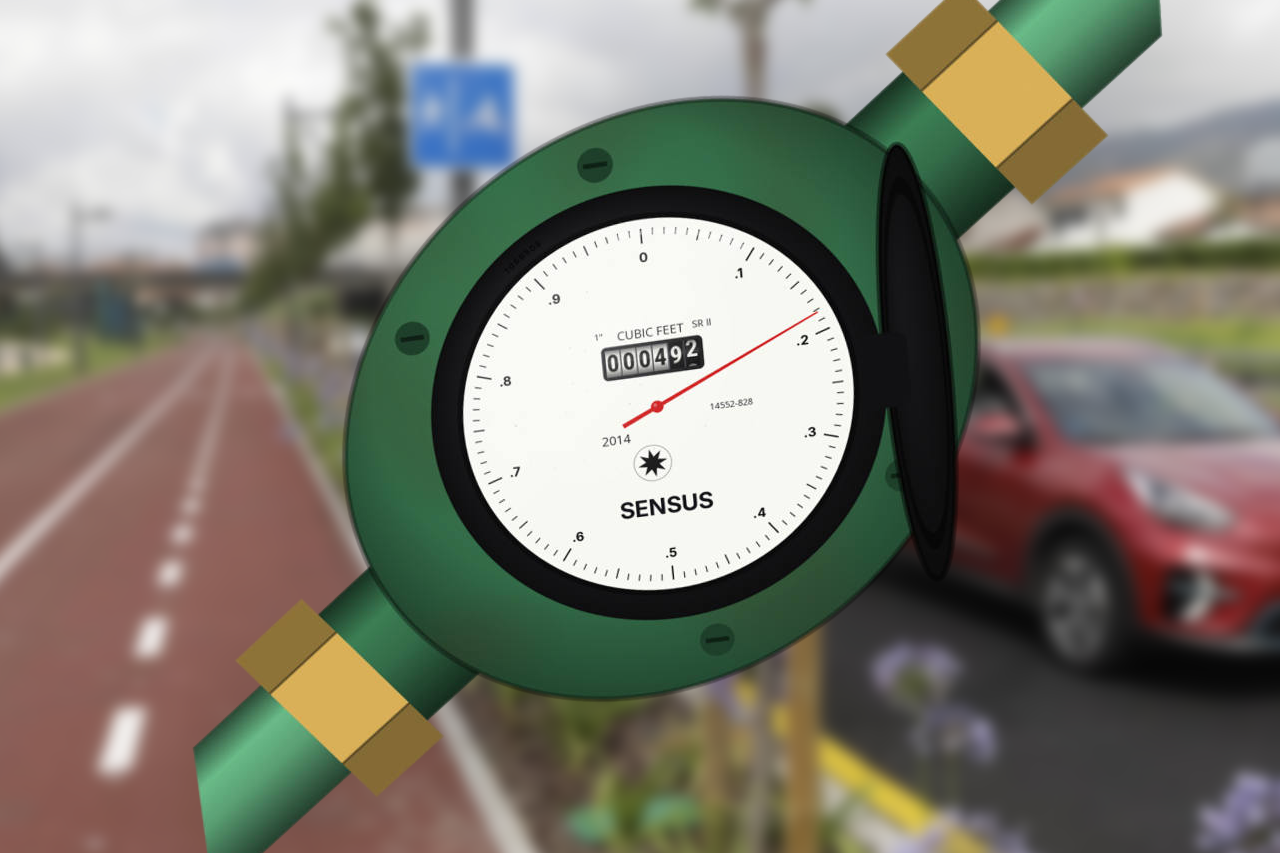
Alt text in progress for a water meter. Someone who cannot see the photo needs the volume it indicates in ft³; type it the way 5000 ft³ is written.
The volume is 492.18 ft³
